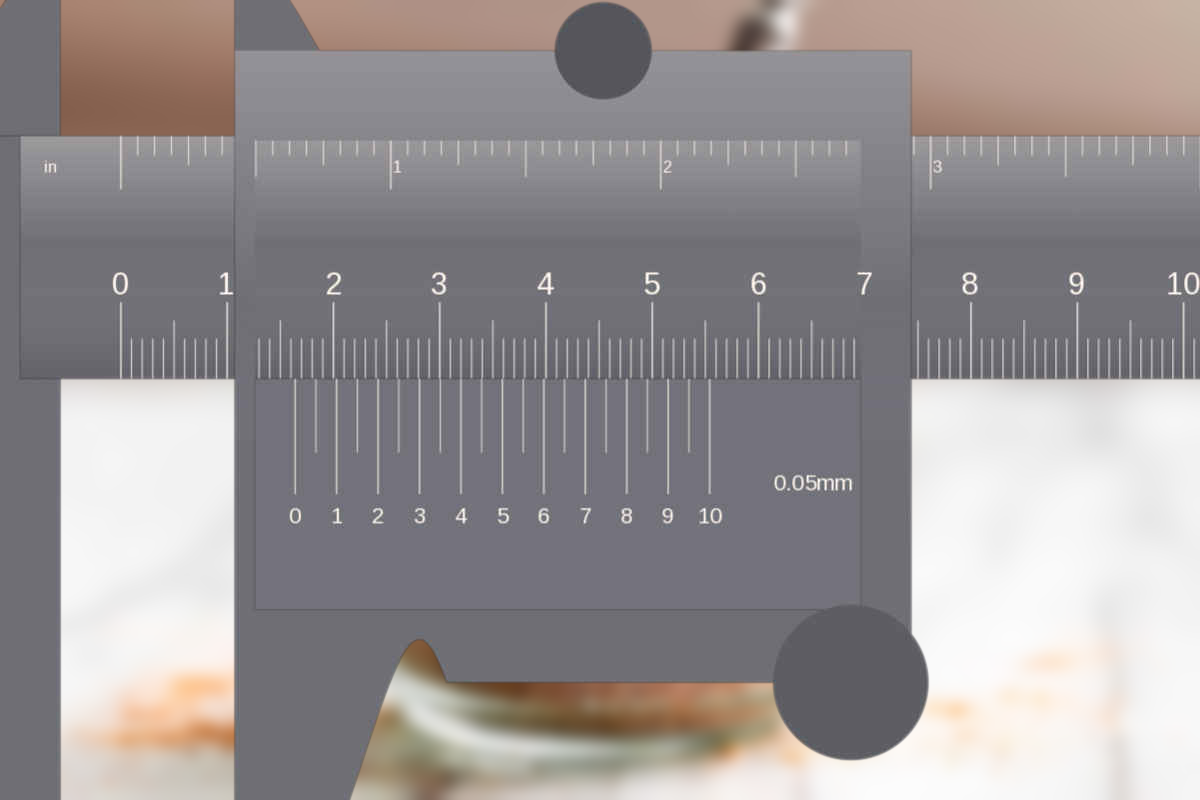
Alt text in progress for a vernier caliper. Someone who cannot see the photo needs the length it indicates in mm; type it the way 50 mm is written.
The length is 16.4 mm
